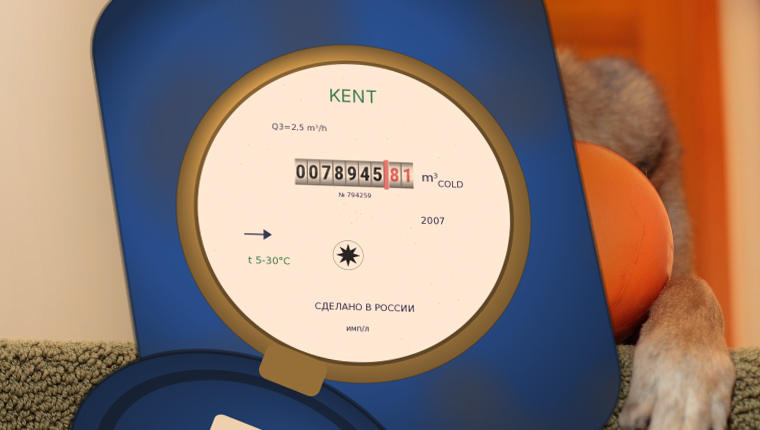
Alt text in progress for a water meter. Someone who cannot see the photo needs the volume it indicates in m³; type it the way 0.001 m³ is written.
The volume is 78945.81 m³
